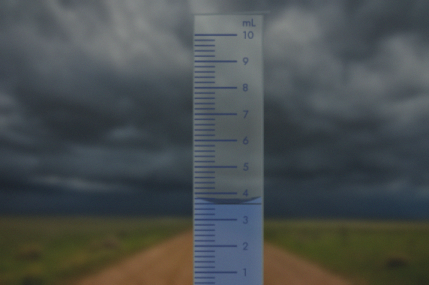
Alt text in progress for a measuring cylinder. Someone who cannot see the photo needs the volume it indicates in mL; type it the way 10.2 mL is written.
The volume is 3.6 mL
